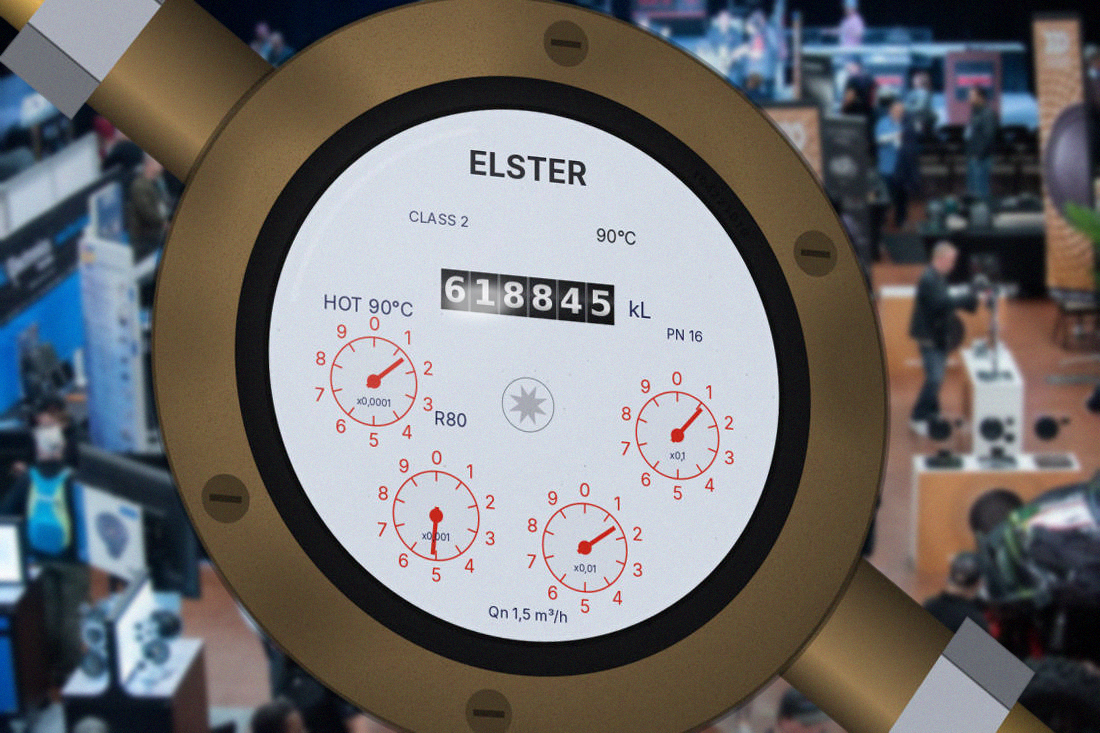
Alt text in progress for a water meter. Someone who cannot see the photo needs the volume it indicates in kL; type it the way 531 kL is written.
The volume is 618845.1151 kL
